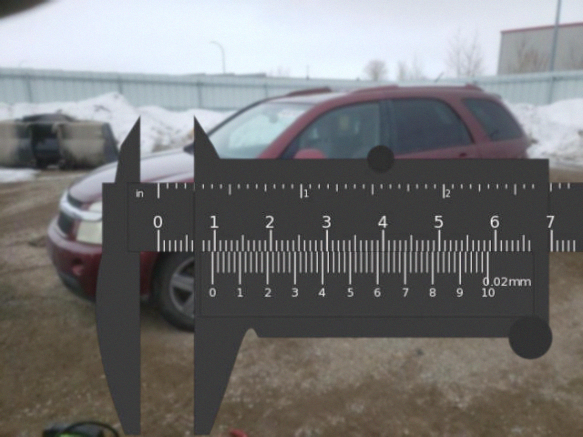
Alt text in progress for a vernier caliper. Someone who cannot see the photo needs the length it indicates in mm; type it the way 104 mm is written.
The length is 9.6 mm
